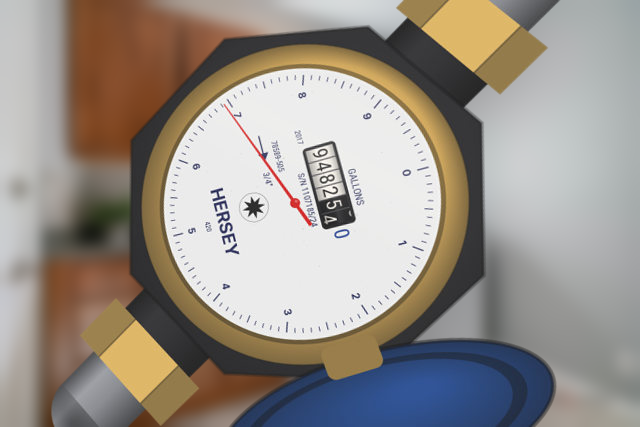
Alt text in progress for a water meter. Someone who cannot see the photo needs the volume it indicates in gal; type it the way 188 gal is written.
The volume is 9482536.9 gal
